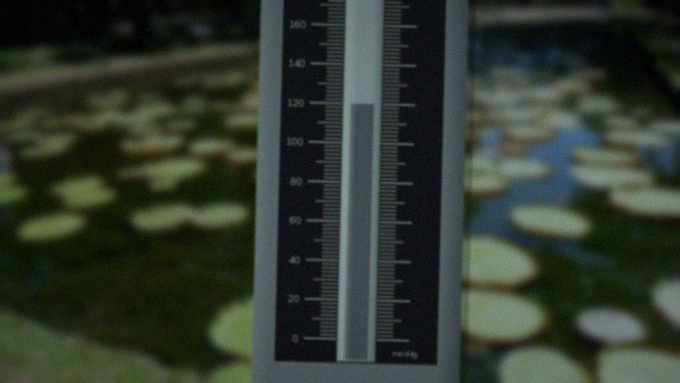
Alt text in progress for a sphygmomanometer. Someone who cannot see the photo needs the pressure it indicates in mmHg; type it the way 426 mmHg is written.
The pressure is 120 mmHg
